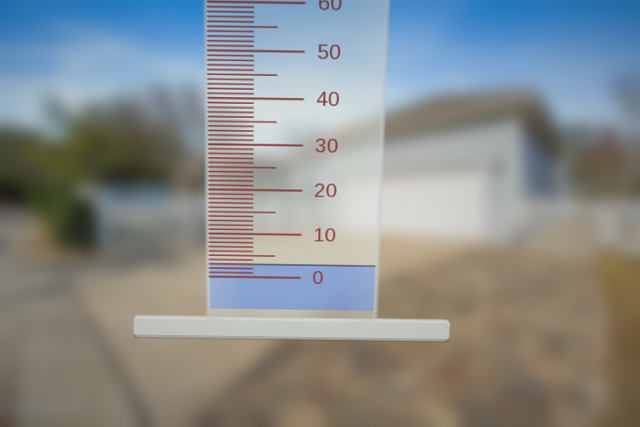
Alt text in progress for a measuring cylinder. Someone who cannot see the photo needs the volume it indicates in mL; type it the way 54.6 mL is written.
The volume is 3 mL
